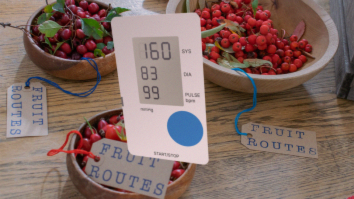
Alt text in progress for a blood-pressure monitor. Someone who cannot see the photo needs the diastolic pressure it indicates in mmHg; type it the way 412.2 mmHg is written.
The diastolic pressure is 83 mmHg
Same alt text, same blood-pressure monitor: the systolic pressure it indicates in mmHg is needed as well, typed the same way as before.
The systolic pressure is 160 mmHg
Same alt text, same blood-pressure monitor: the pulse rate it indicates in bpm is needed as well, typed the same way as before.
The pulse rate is 99 bpm
